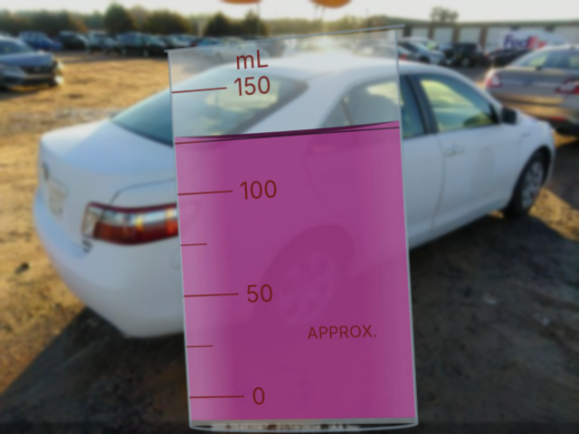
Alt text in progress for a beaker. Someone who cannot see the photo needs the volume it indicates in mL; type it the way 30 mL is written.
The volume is 125 mL
